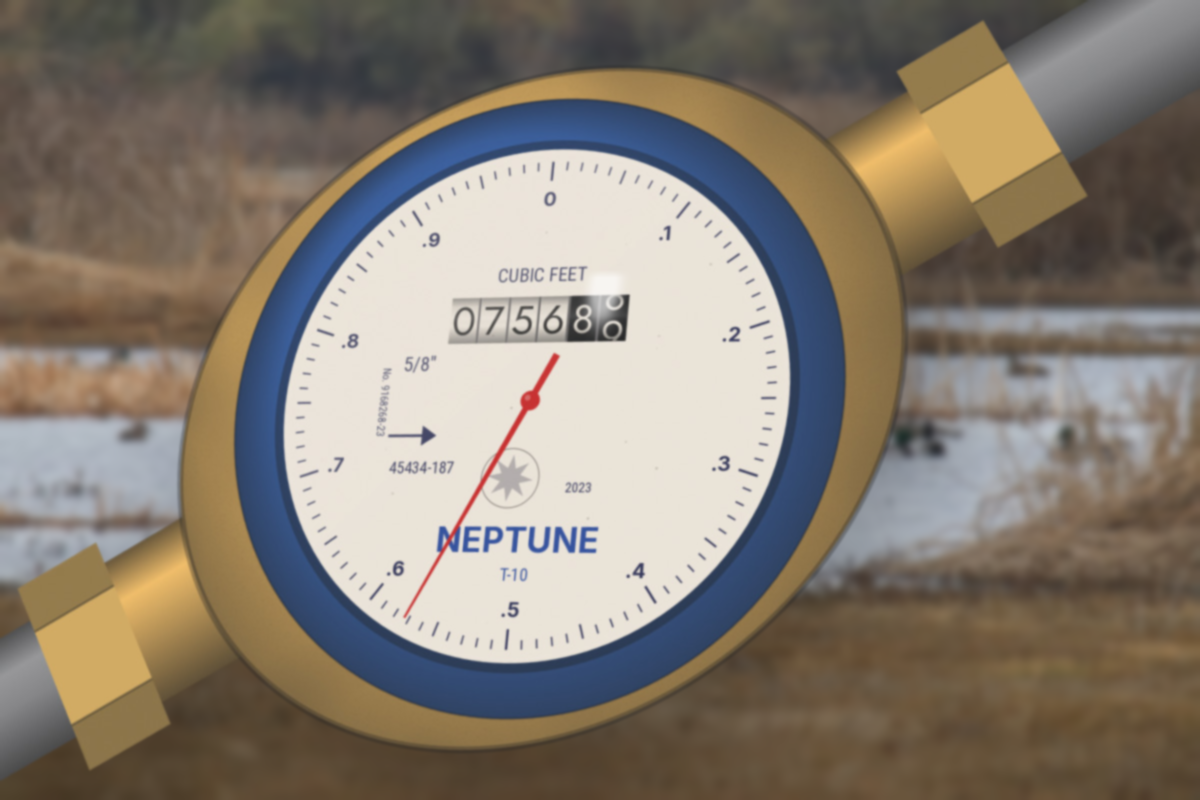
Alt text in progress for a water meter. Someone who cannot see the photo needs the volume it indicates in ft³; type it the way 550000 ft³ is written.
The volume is 75688.57 ft³
